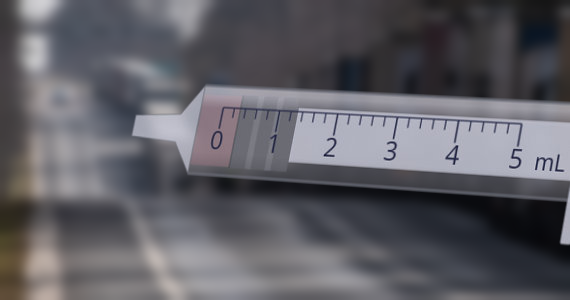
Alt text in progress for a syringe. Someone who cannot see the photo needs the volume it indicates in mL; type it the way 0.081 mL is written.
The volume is 0.3 mL
